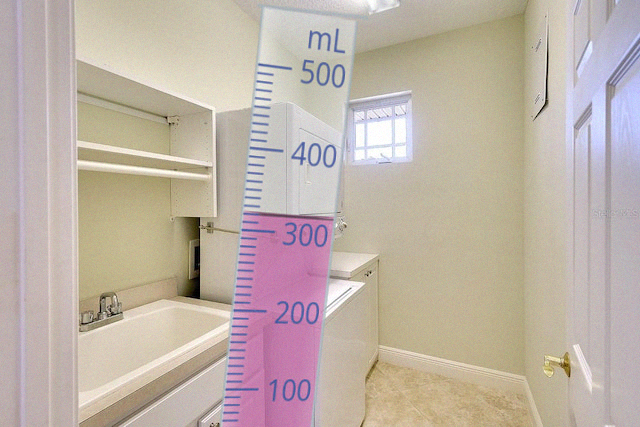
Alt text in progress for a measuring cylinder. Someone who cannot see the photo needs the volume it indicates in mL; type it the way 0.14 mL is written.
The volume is 320 mL
